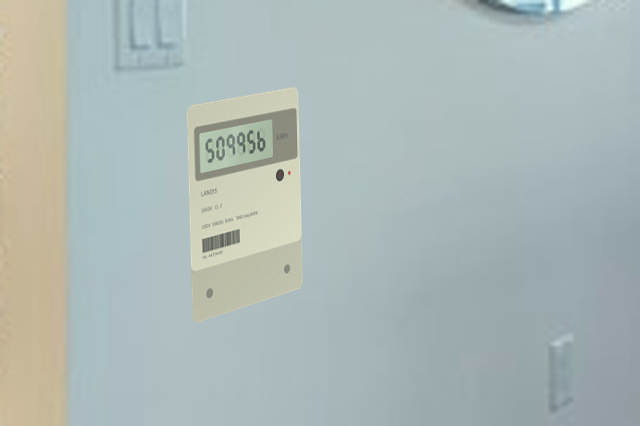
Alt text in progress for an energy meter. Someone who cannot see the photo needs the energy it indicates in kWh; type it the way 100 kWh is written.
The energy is 509956 kWh
